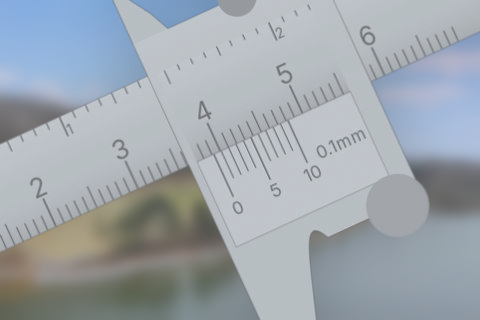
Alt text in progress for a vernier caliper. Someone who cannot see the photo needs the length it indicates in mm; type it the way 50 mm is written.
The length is 39.2 mm
